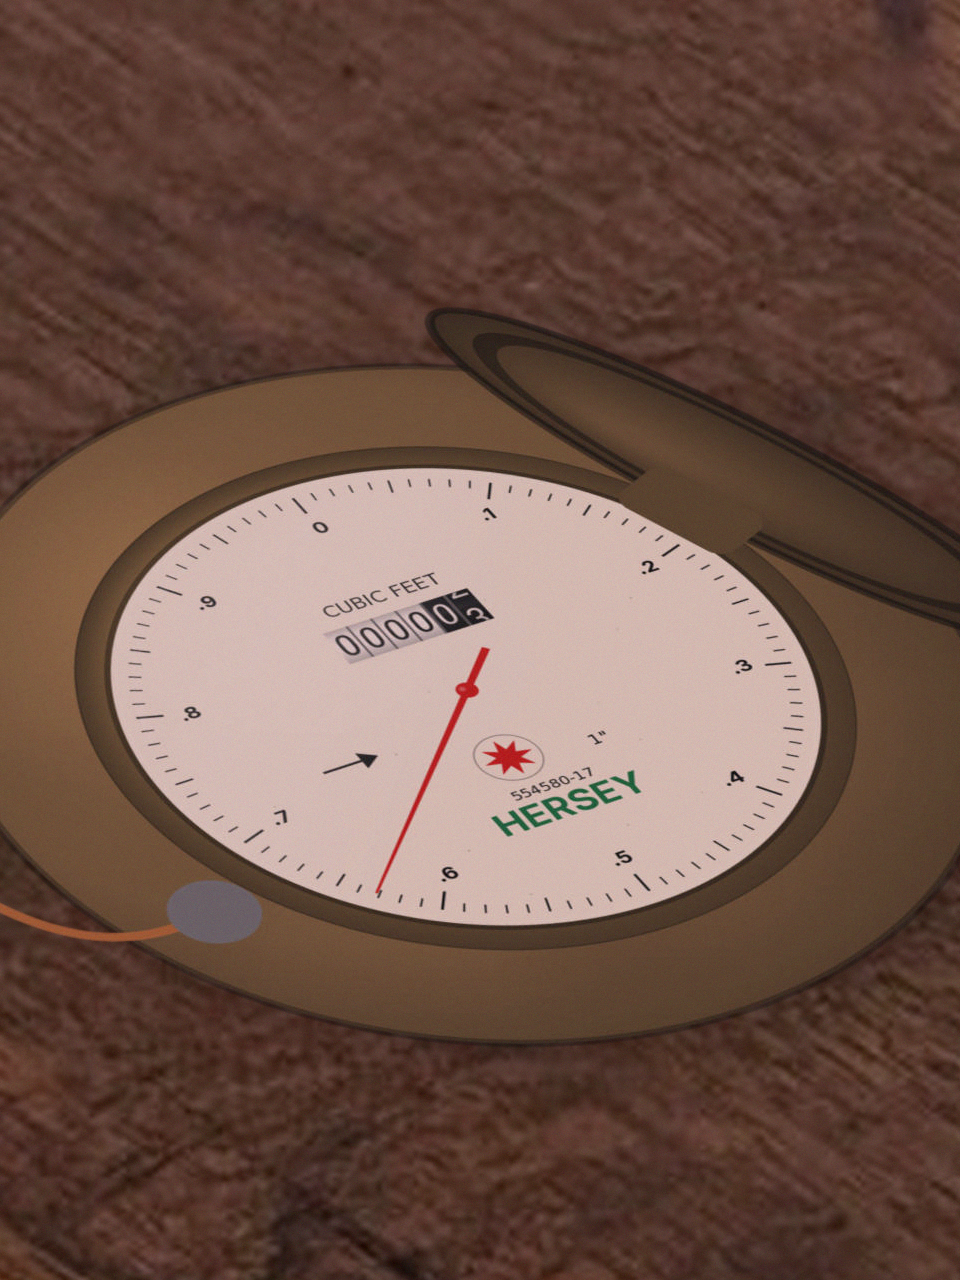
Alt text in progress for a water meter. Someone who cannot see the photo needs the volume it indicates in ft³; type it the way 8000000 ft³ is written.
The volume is 2.63 ft³
